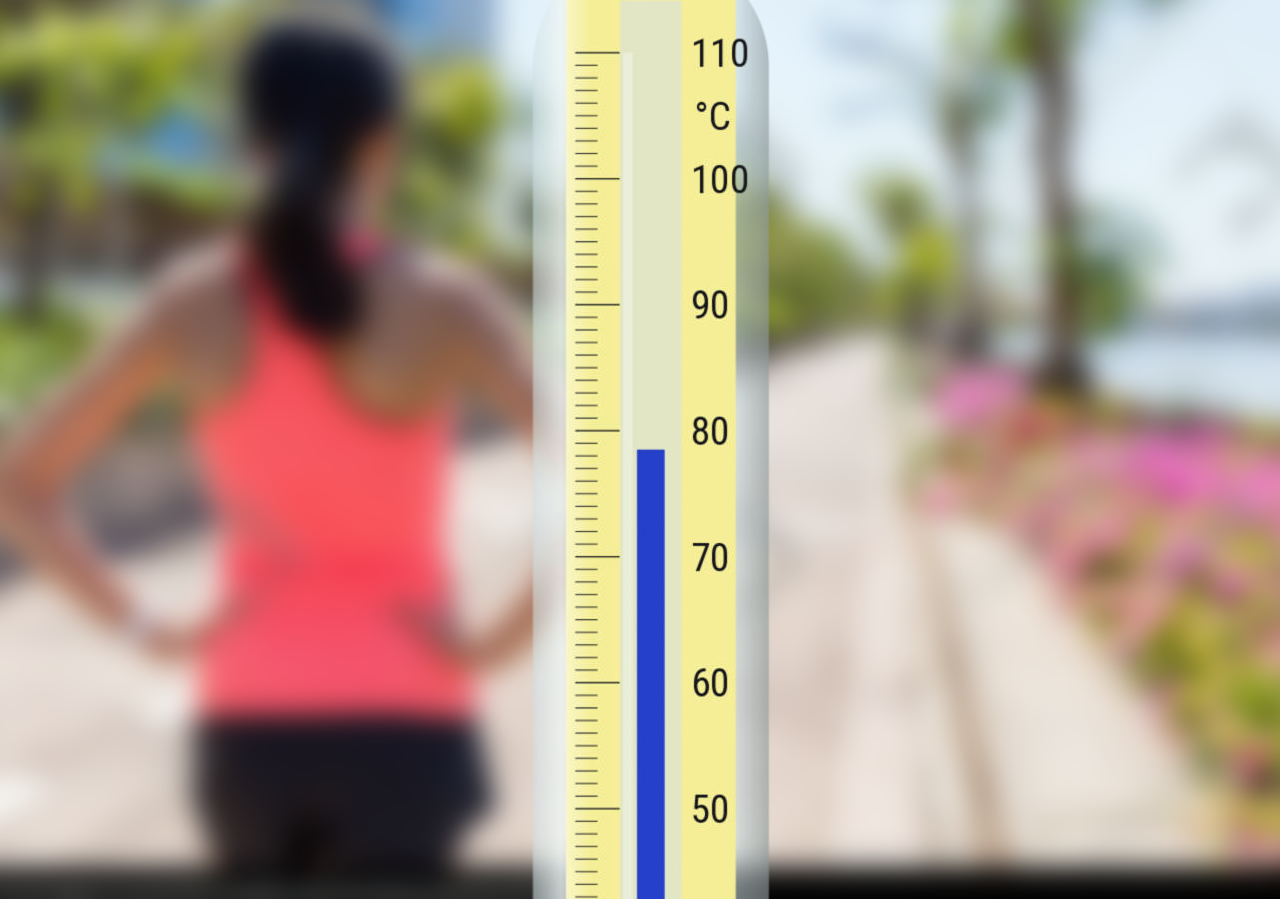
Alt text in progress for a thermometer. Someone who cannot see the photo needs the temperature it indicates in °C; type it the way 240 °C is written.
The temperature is 78.5 °C
